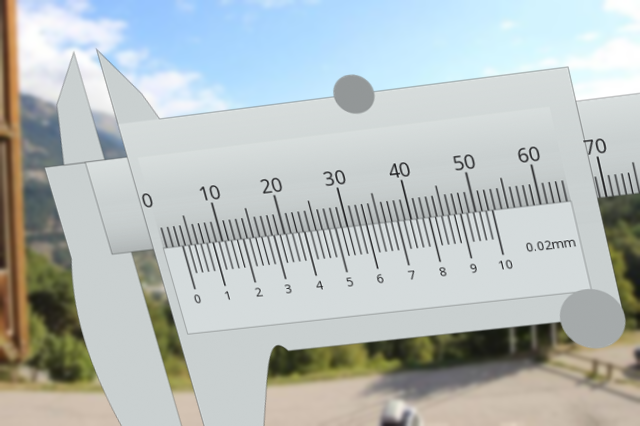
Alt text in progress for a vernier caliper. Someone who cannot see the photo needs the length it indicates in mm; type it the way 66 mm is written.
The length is 3.6 mm
